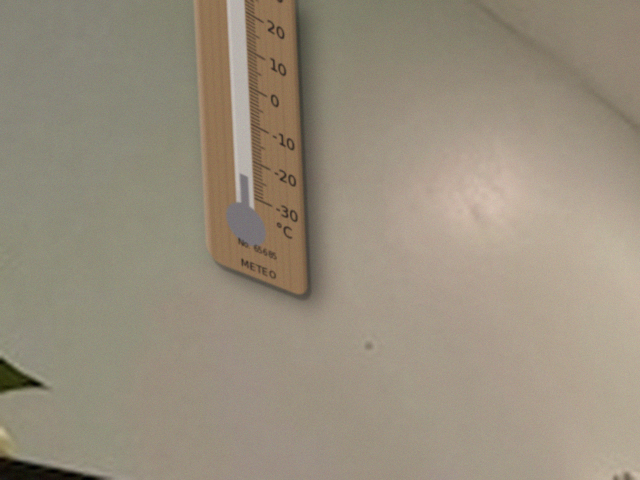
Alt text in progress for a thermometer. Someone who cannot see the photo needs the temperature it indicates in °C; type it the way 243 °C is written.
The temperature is -25 °C
